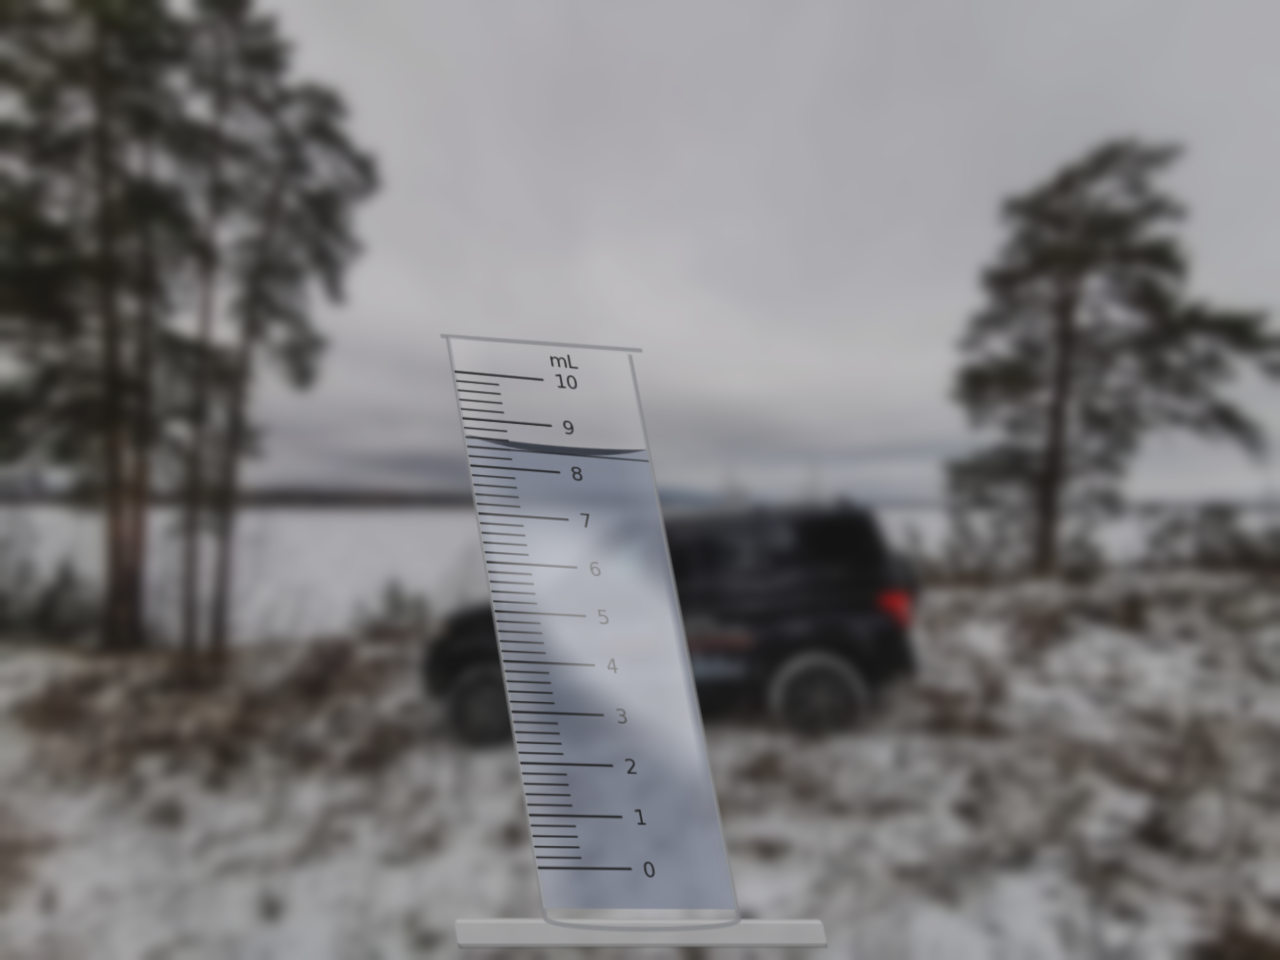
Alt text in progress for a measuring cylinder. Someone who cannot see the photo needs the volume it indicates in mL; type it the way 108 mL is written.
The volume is 8.4 mL
